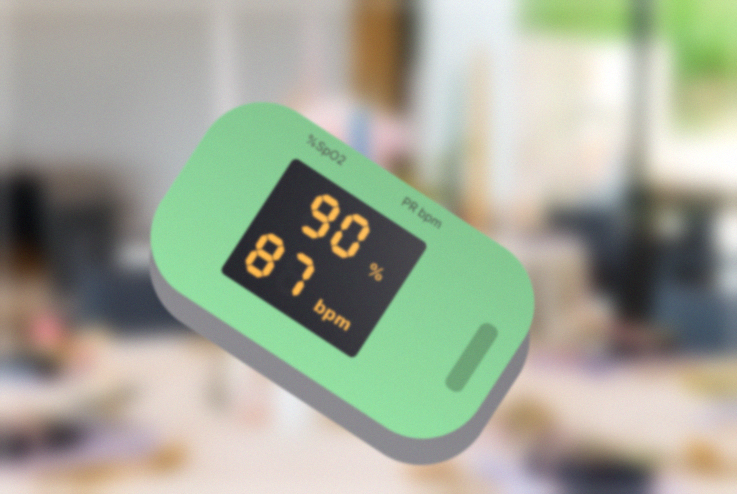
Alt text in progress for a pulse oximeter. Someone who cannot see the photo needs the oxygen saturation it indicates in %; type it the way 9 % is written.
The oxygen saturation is 90 %
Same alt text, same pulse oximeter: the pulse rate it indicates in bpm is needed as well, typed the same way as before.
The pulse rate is 87 bpm
